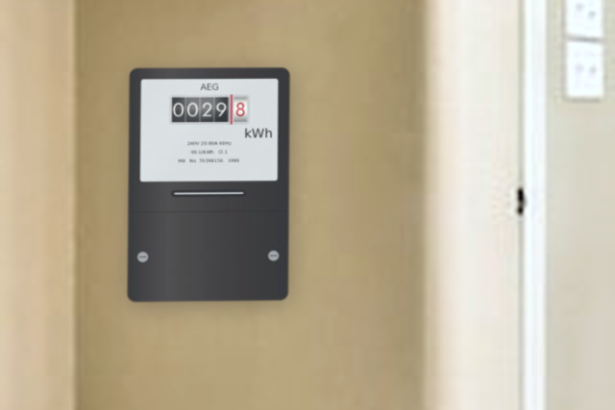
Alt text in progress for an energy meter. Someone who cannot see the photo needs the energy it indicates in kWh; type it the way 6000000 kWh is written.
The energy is 29.8 kWh
